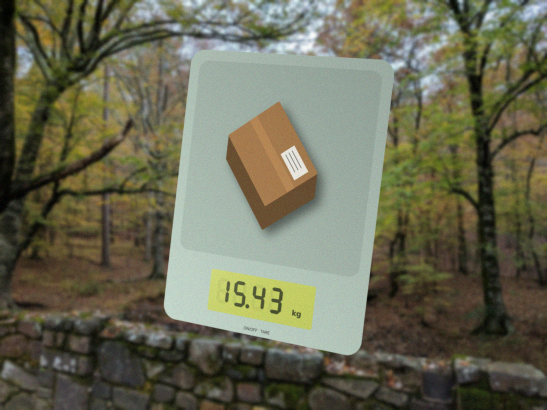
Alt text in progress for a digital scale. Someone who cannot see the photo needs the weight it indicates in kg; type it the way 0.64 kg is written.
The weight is 15.43 kg
